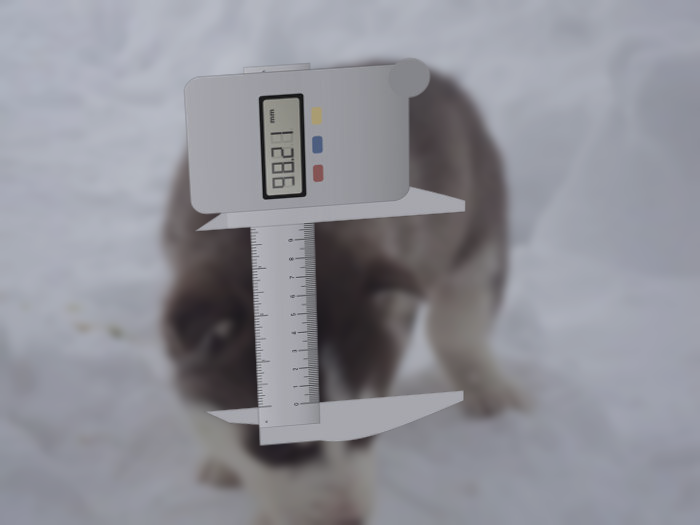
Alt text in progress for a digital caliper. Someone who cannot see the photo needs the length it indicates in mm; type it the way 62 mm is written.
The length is 98.21 mm
